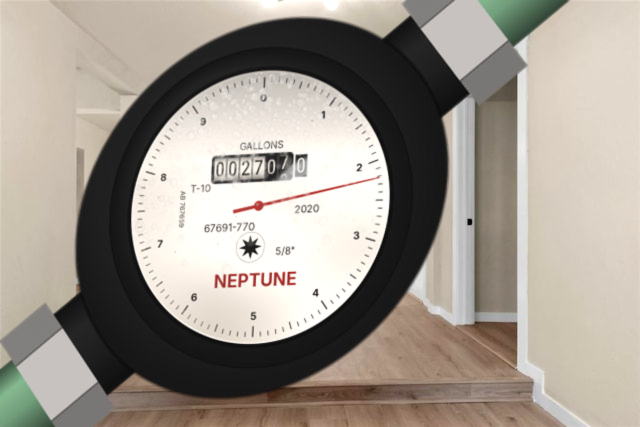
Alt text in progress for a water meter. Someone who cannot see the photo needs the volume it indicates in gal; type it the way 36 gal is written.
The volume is 27072.2 gal
